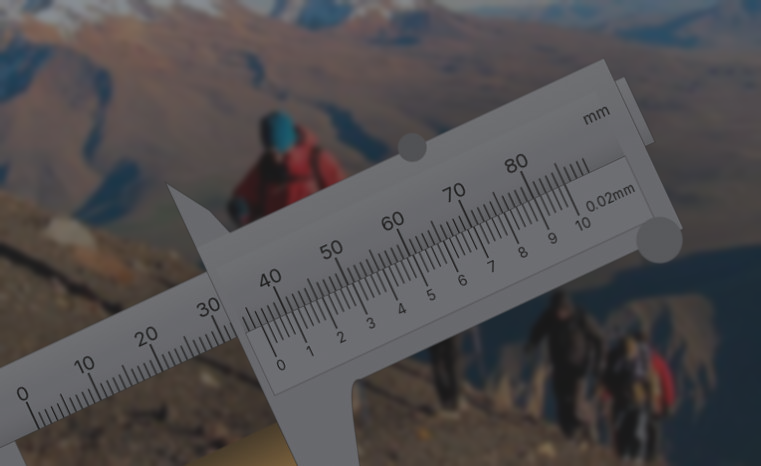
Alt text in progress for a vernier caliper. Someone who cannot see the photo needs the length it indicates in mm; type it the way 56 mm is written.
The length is 36.0 mm
